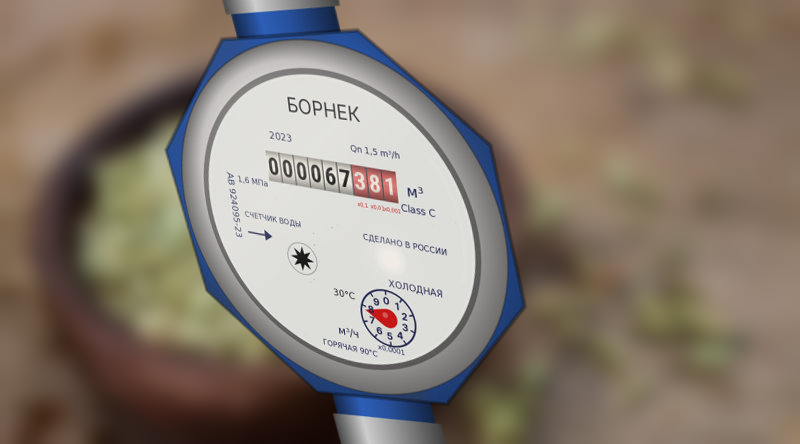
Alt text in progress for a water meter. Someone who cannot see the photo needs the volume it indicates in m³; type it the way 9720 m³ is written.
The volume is 67.3817 m³
